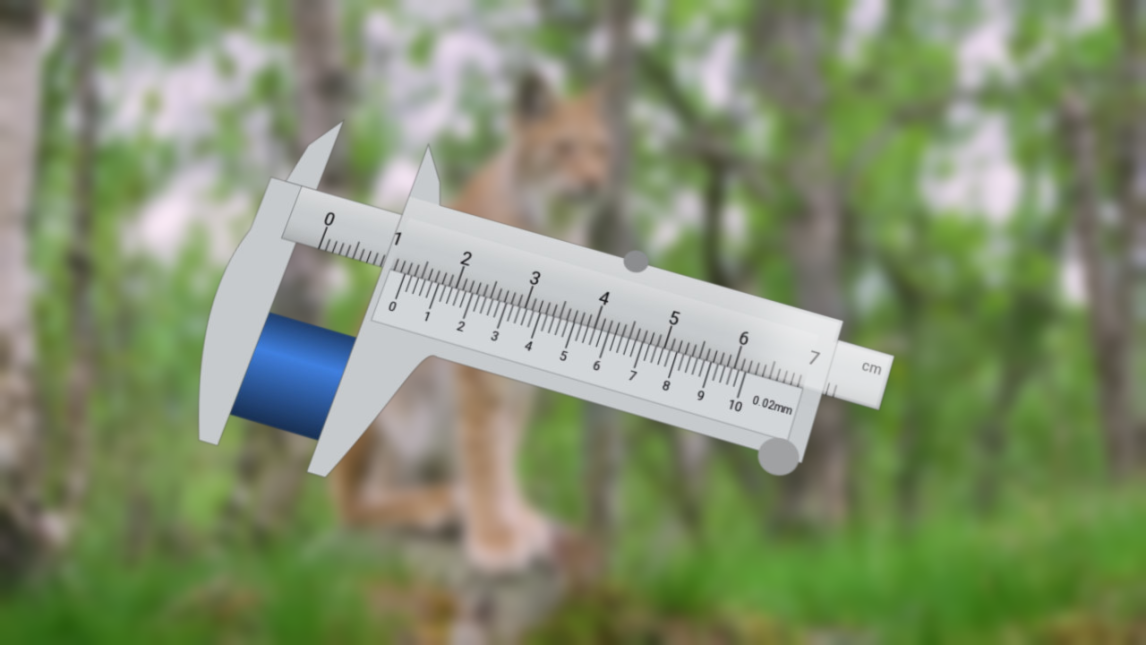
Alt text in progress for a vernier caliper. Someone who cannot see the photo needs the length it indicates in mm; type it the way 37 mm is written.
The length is 12.6 mm
